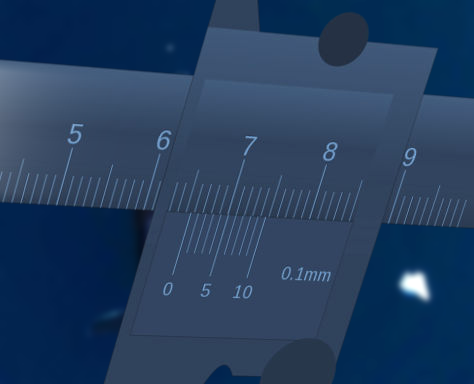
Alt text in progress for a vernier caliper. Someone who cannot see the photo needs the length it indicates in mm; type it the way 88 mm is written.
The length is 65.6 mm
